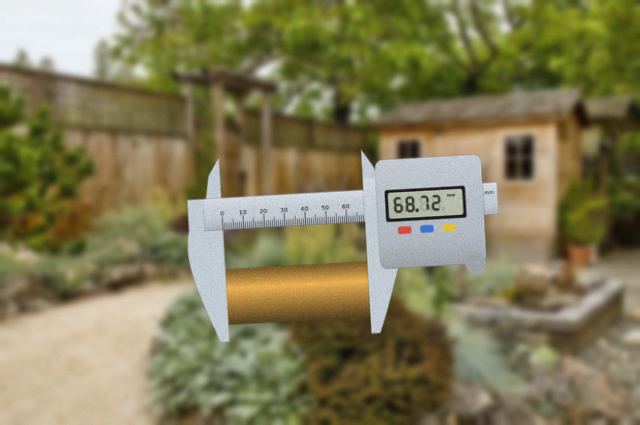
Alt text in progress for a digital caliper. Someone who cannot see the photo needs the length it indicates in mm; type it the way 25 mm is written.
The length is 68.72 mm
